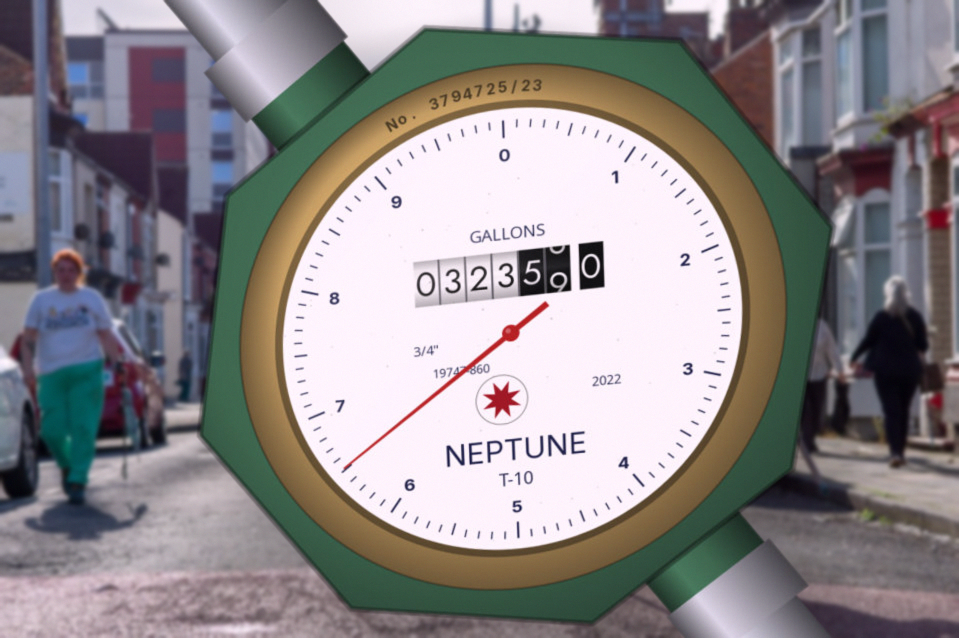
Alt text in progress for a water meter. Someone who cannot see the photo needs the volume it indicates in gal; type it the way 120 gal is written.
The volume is 323586.5 gal
